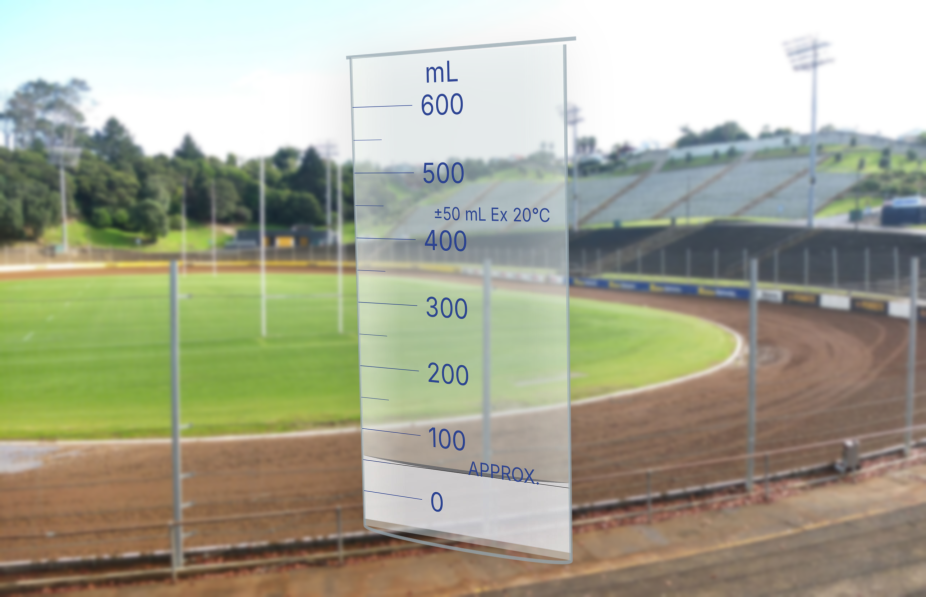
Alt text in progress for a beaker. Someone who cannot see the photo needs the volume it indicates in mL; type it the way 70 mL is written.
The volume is 50 mL
